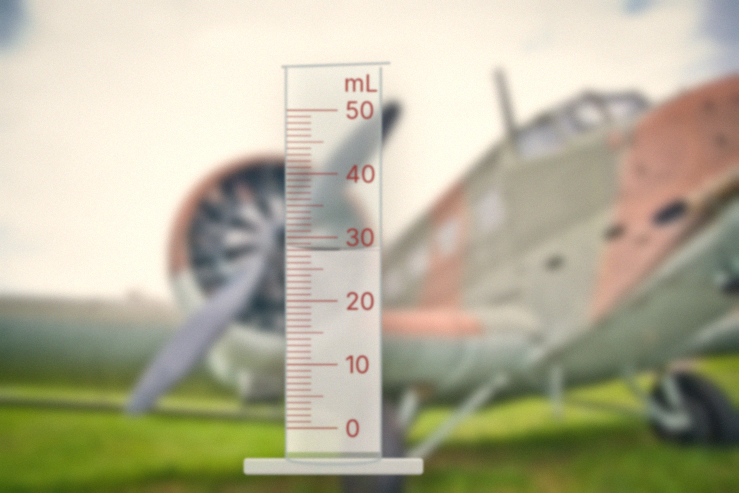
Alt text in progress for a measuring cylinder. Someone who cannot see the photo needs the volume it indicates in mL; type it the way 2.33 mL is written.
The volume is 28 mL
